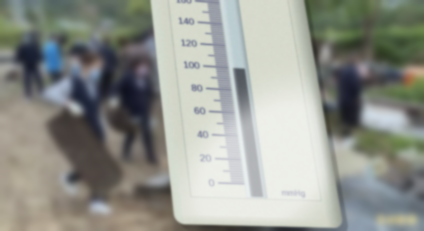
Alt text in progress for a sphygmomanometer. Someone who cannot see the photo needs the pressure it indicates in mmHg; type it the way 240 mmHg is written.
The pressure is 100 mmHg
